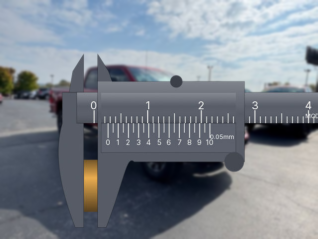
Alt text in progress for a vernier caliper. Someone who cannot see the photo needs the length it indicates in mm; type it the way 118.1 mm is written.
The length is 2.6 mm
